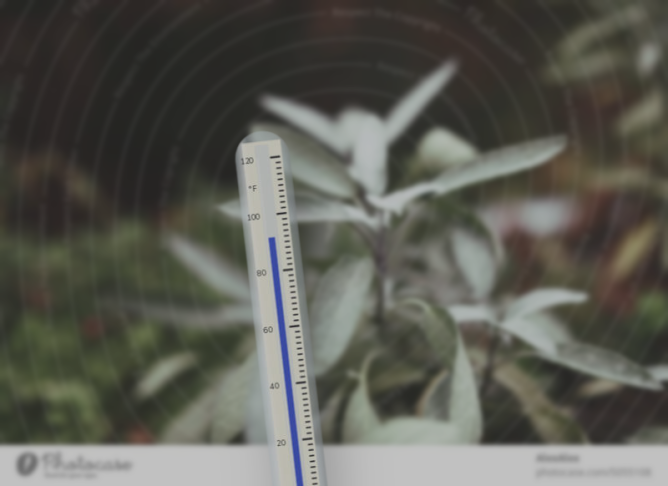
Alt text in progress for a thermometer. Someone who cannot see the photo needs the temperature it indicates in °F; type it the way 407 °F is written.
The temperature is 92 °F
